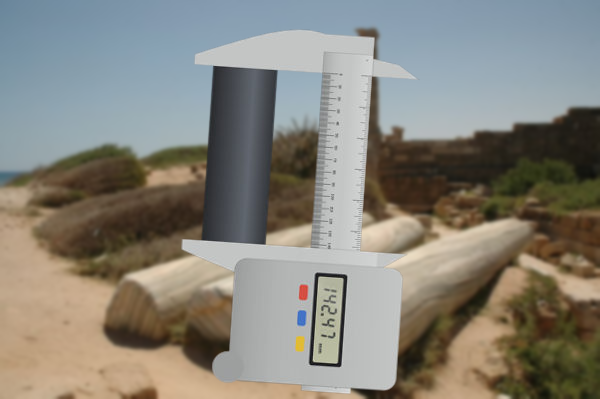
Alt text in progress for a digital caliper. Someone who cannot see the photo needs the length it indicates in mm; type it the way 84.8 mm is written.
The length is 142.47 mm
